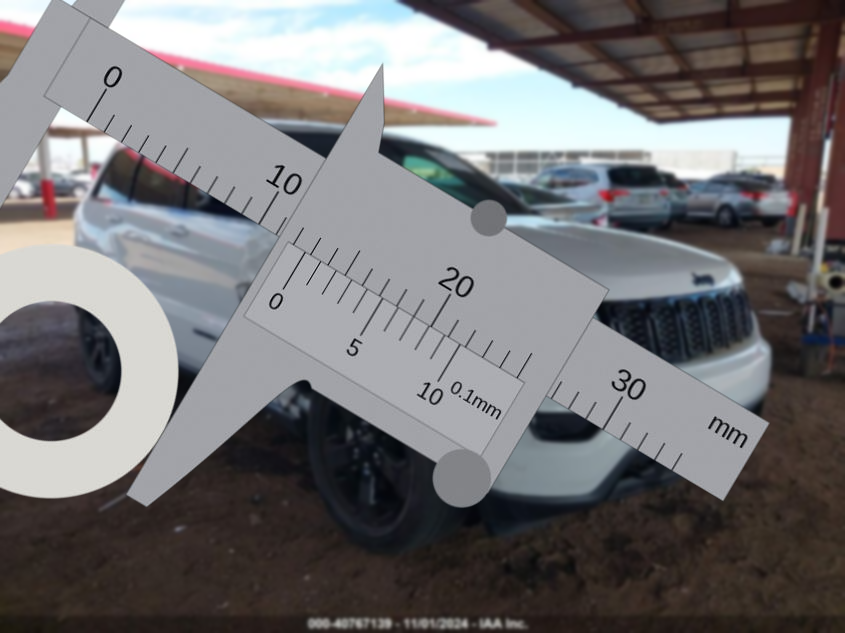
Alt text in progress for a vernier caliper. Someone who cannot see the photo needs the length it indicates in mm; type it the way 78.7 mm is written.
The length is 12.7 mm
